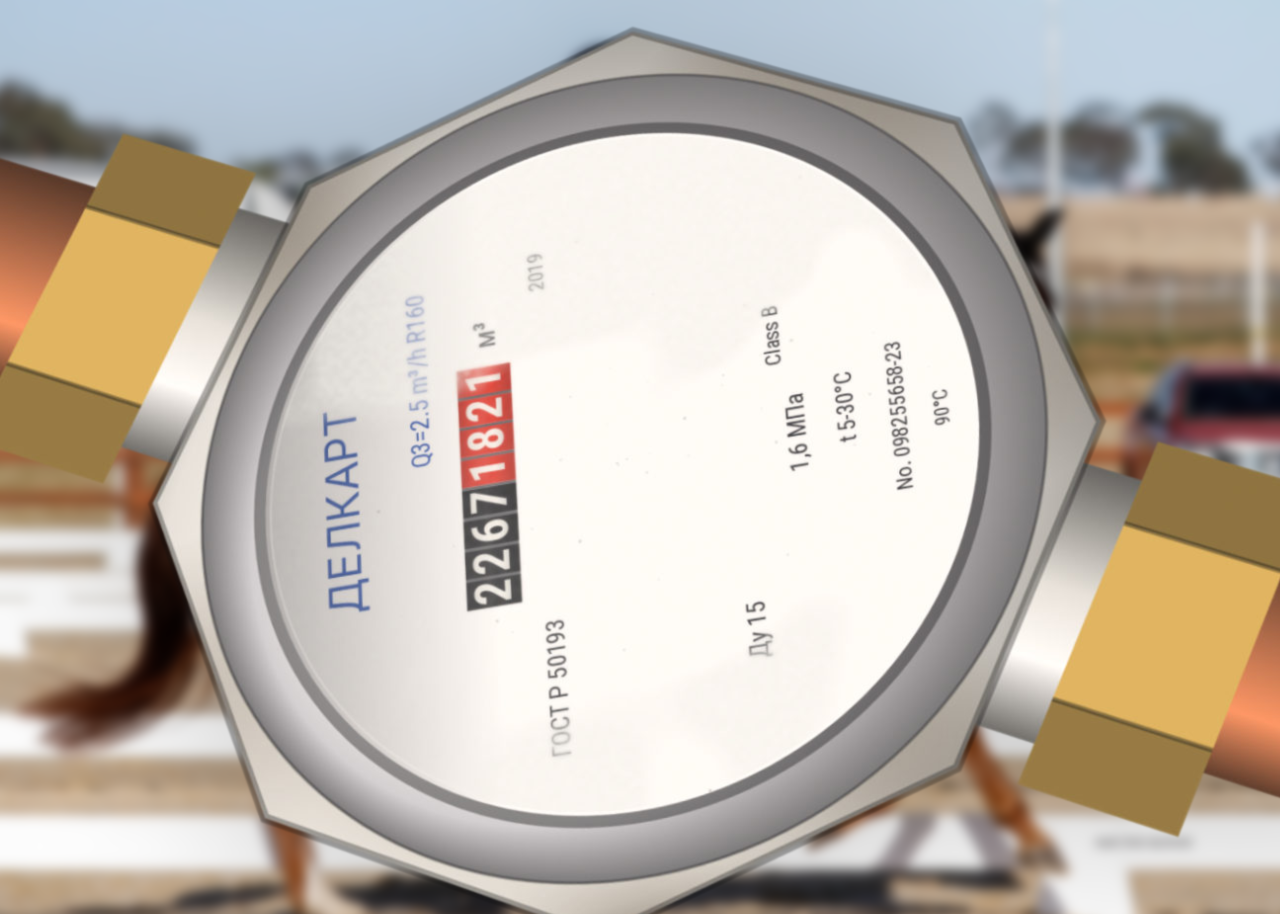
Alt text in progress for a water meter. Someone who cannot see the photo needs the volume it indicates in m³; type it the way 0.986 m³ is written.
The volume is 2267.1821 m³
